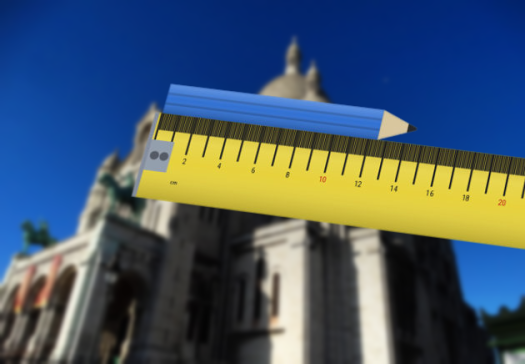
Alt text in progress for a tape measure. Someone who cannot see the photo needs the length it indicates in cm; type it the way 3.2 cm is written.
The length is 14.5 cm
